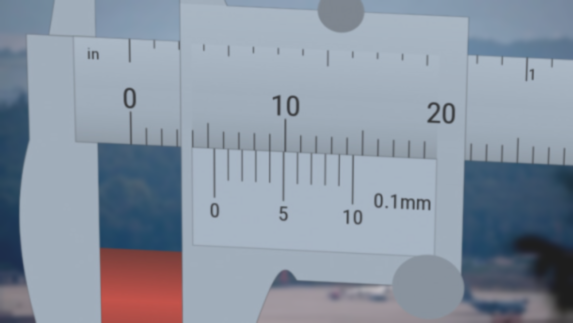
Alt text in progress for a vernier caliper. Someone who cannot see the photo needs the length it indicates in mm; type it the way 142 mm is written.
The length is 5.4 mm
